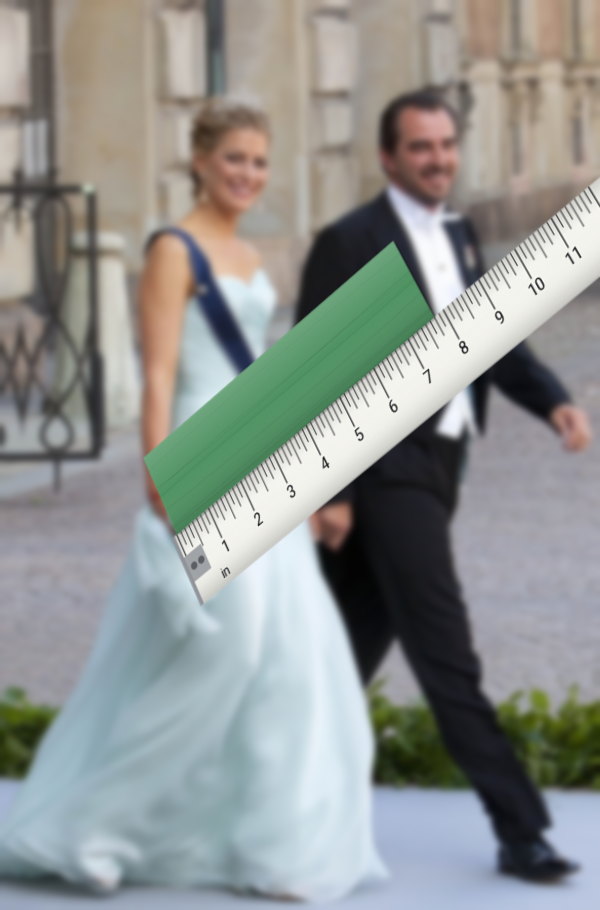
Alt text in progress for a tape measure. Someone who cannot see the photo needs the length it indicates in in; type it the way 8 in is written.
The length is 7.75 in
